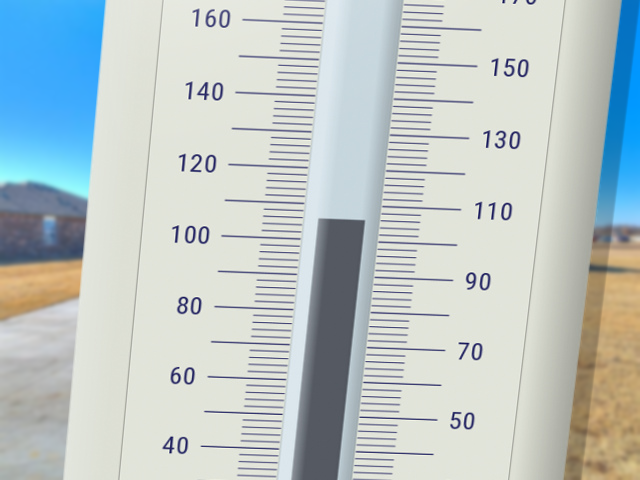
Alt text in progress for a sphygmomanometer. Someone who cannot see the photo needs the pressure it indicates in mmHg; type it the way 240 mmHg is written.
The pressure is 106 mmHg
